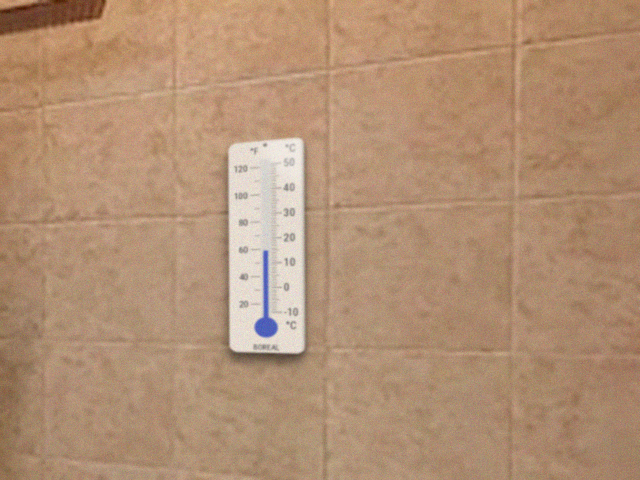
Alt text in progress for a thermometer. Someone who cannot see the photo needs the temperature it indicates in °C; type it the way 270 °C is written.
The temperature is 15 °C
